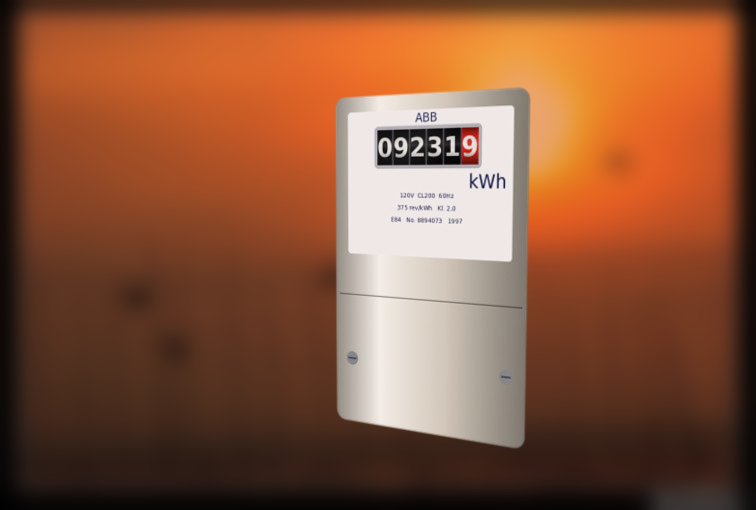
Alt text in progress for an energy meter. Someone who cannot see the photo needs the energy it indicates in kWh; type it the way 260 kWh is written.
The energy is 9231.9 kWh
